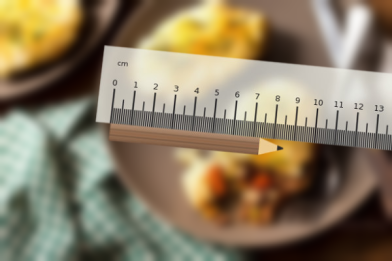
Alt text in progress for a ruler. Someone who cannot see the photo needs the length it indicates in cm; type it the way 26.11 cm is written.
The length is 8.5 cm
